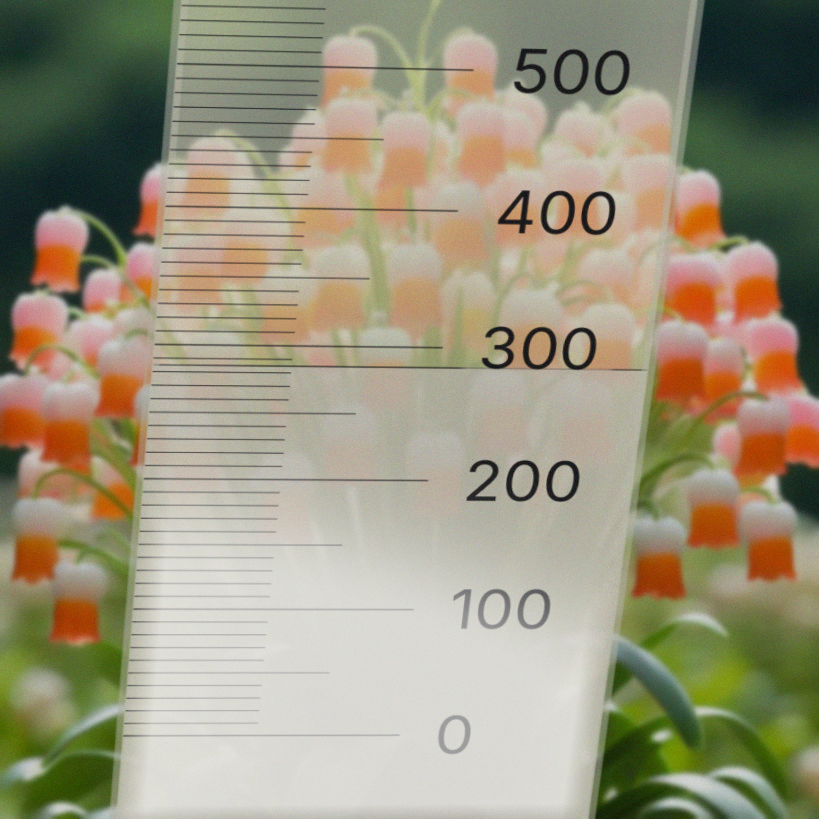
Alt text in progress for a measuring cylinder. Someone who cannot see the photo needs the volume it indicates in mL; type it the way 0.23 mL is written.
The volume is 285 mL
